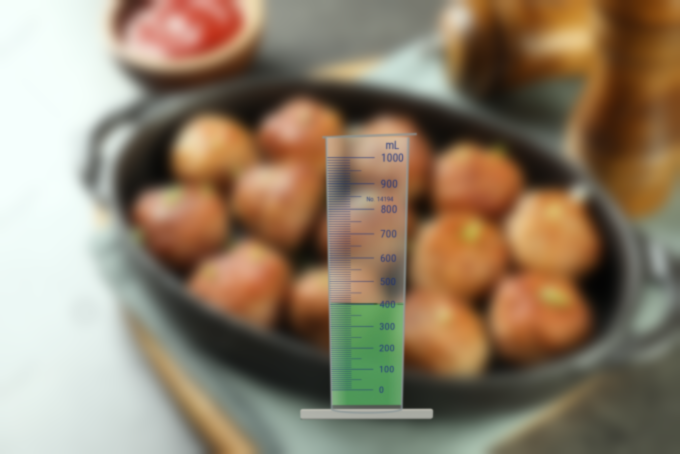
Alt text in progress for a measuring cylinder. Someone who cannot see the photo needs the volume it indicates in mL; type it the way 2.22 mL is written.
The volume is 400 mL
